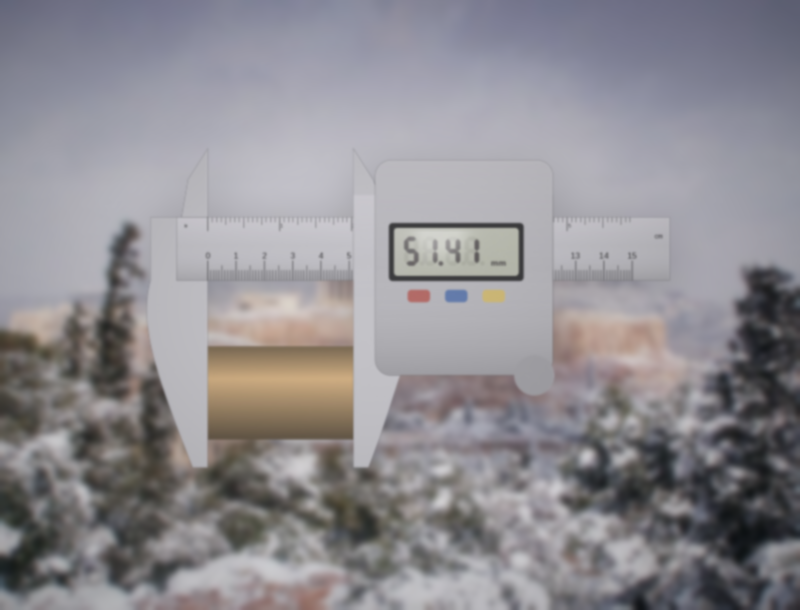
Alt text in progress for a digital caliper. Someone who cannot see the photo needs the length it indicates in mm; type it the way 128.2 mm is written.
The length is 51.41 mm
